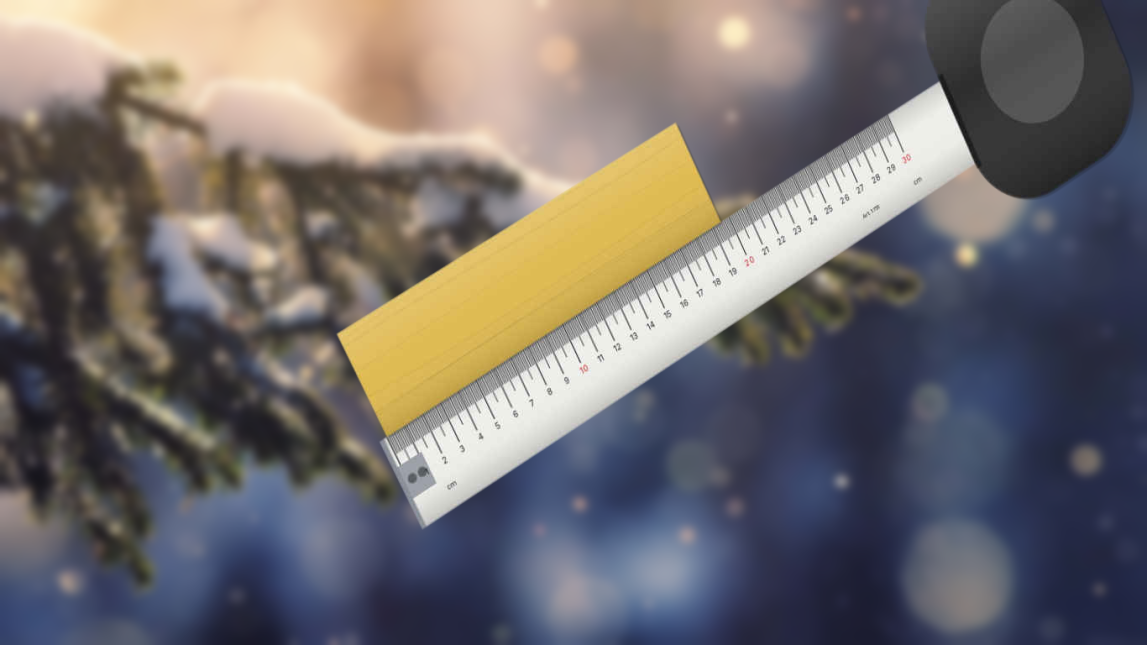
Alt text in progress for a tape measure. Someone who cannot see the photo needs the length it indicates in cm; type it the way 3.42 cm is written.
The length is 19.5 cm
